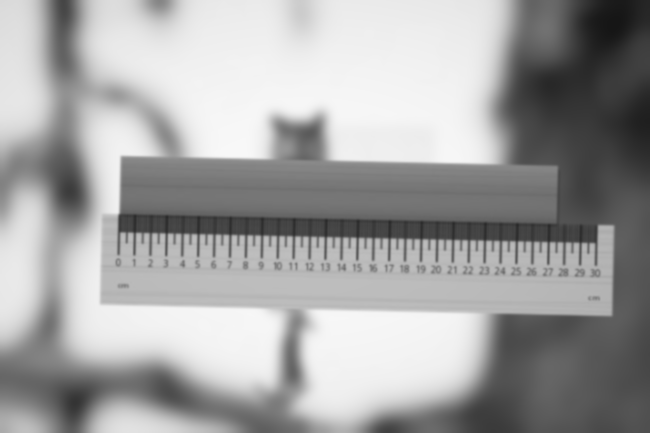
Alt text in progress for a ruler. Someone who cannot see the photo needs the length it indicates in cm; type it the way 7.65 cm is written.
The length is 27.5 cm
